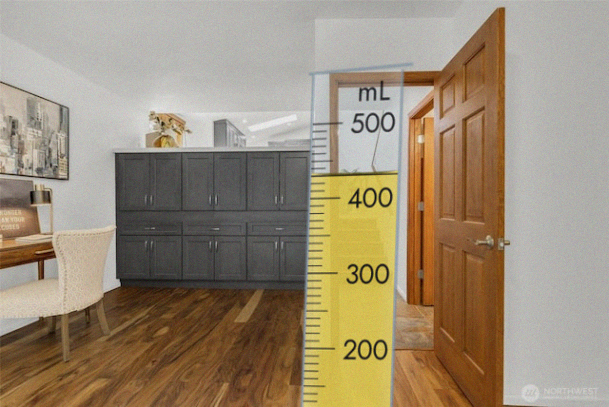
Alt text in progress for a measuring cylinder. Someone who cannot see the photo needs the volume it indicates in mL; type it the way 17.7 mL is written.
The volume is 430 mL
